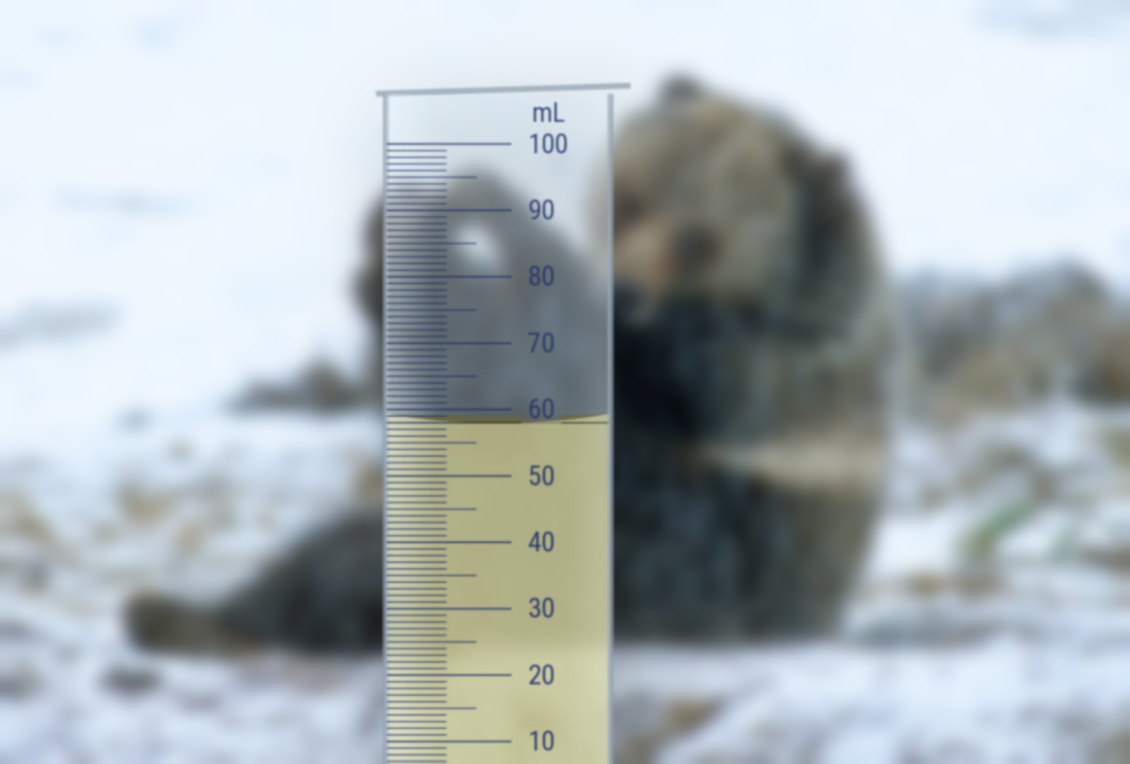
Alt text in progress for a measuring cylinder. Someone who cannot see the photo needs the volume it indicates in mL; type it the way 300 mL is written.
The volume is 58 mL
